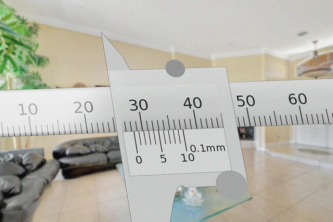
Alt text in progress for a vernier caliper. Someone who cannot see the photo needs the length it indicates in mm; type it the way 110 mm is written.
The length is 28.4 mm
